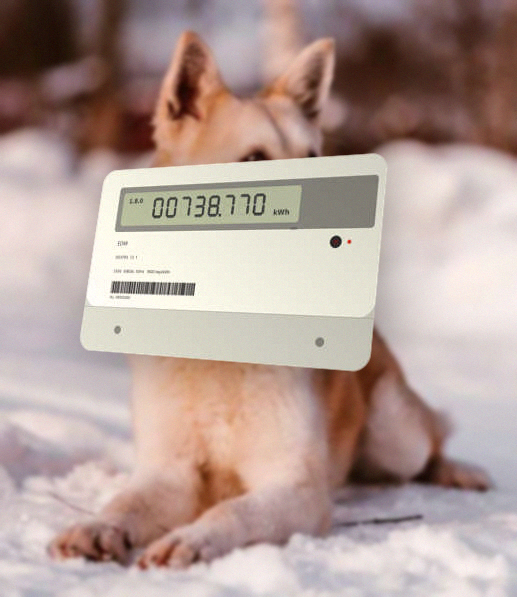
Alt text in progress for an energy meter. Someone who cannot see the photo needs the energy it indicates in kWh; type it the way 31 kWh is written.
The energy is 738.770 kWh
